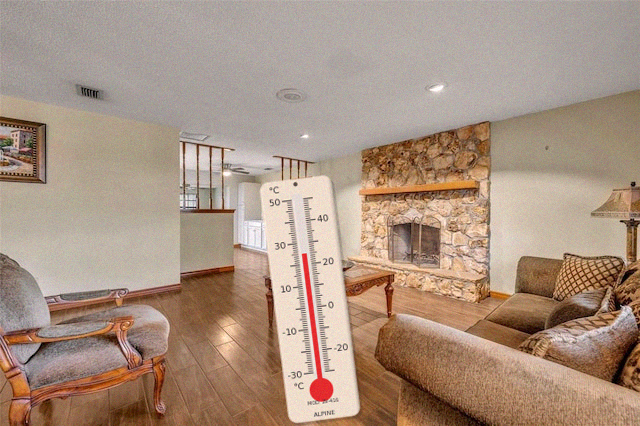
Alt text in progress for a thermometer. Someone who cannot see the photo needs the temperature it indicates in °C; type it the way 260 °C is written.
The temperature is 25 °C
